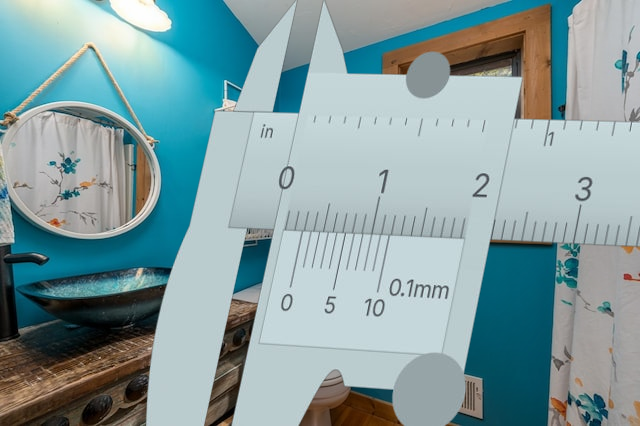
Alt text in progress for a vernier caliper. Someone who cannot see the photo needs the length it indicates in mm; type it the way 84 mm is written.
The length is 2.8 mm
